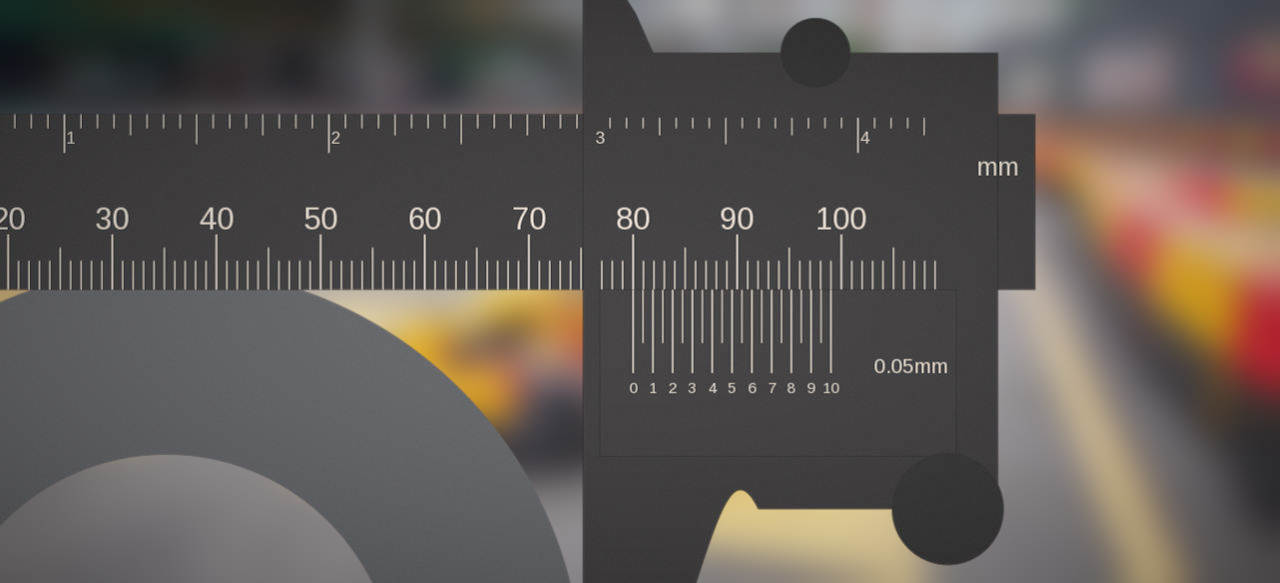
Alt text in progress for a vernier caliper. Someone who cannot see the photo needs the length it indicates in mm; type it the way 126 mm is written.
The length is 80.0 mm
